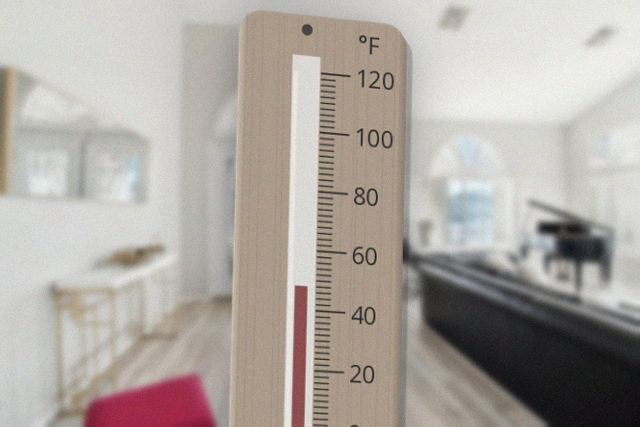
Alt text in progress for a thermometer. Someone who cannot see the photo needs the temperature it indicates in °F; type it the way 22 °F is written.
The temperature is 48 °F
